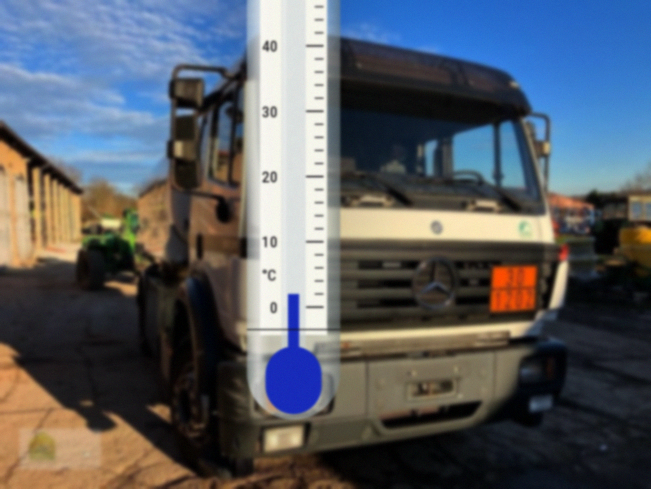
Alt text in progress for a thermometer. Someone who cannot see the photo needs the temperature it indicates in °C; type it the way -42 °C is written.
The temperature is 2 °C
